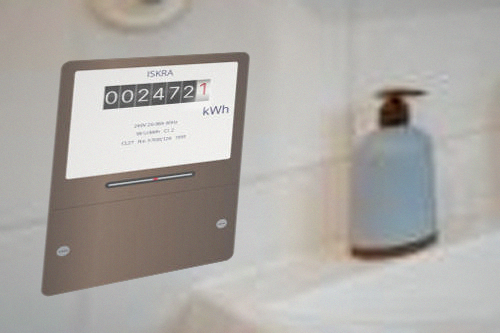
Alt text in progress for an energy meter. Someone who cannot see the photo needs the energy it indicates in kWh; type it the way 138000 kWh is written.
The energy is 2472.1 kWh
